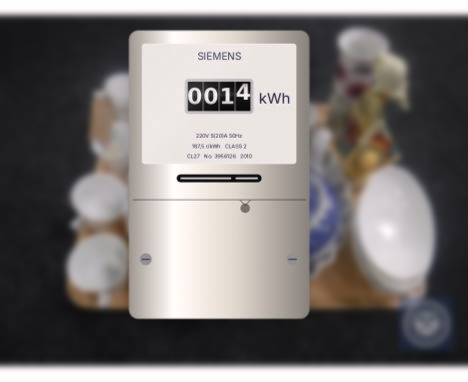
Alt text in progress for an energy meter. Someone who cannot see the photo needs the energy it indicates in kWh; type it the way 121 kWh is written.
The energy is 14 kWh
